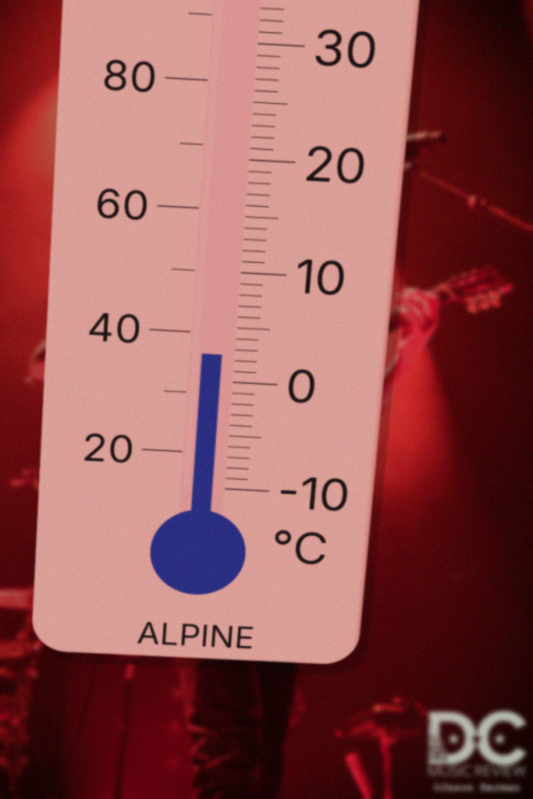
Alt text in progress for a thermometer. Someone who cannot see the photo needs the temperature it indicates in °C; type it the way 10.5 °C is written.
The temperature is 2.5 °C
